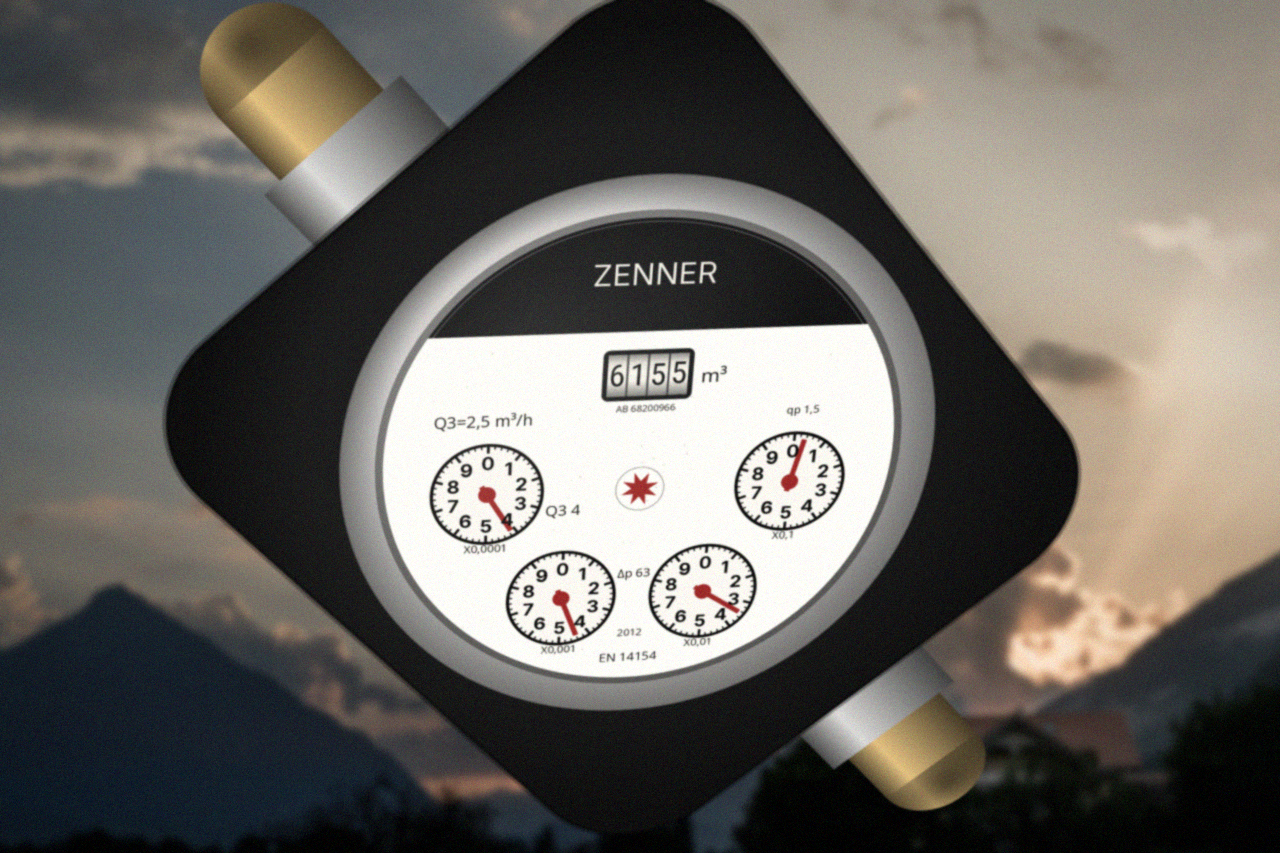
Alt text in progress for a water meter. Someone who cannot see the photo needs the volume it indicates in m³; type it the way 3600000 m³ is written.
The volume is 6155.0344 m³
